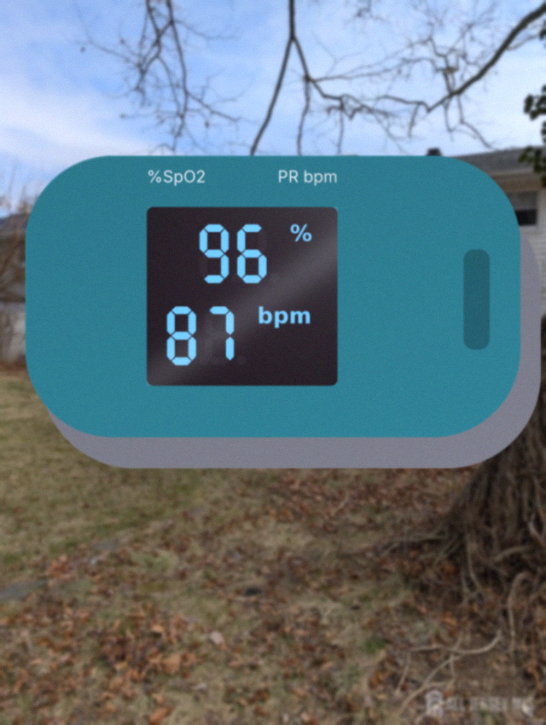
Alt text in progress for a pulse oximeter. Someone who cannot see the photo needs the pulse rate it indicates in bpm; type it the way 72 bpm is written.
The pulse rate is 87 bpm
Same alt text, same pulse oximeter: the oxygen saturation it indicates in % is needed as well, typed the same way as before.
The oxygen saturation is 96 %
